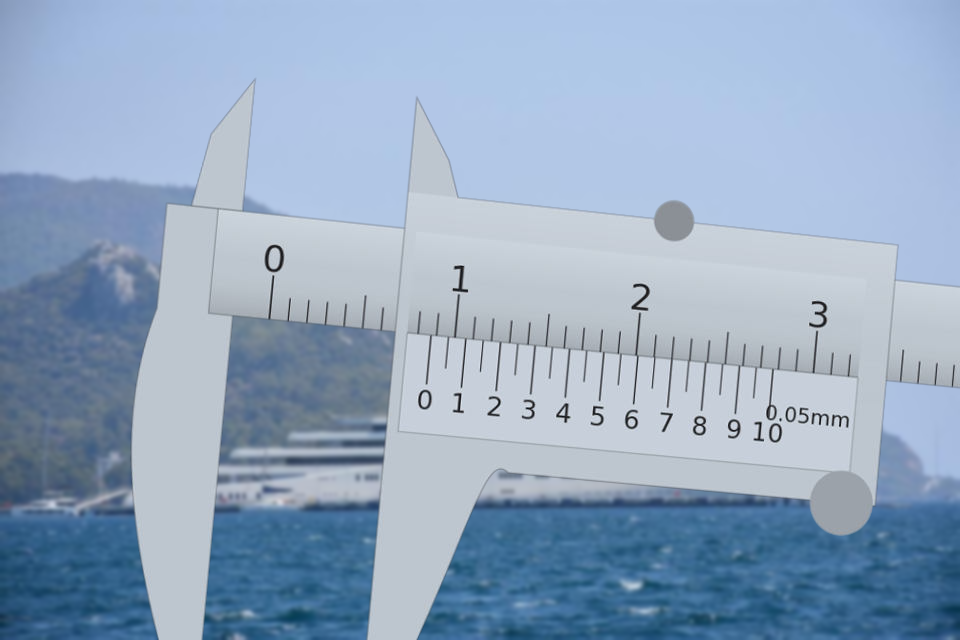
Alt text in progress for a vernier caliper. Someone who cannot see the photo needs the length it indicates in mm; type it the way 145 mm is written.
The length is 8.7 mm
